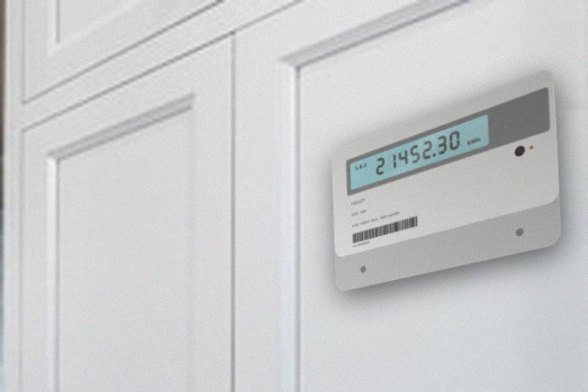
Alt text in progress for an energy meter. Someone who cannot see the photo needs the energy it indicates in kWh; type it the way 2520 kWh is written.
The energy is 21452.30 kWh
